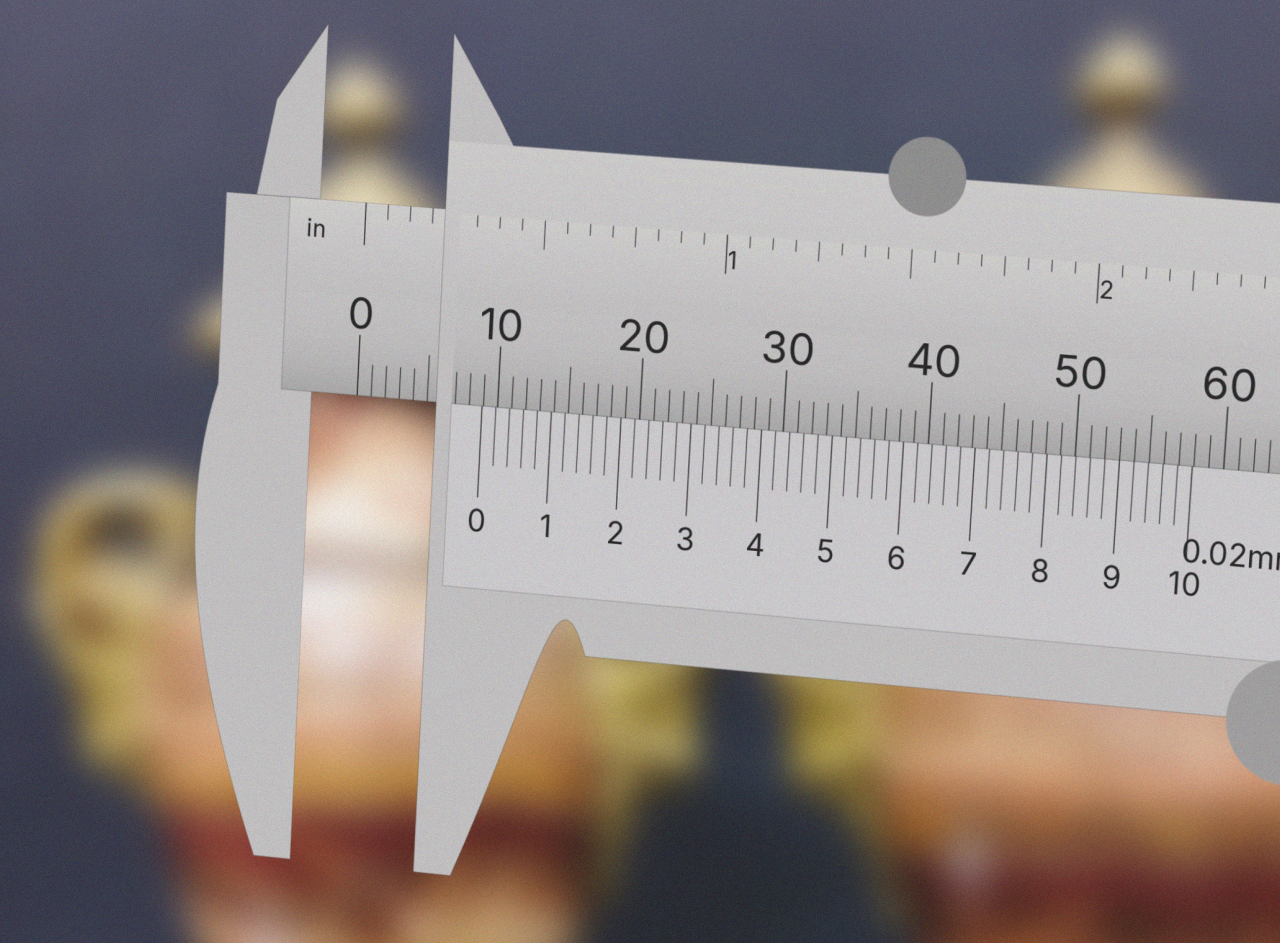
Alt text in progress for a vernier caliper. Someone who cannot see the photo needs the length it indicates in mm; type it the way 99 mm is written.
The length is 8.9 mm
